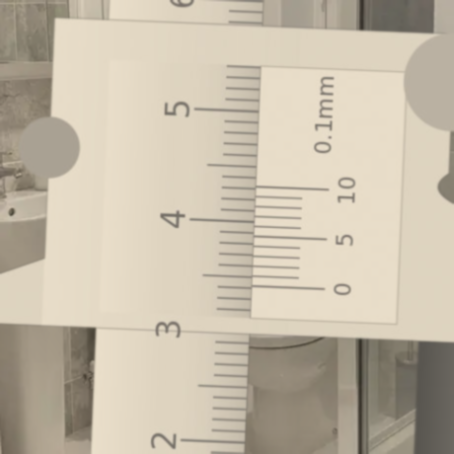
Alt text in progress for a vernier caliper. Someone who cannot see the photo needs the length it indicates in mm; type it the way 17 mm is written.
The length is 34.2 mm
